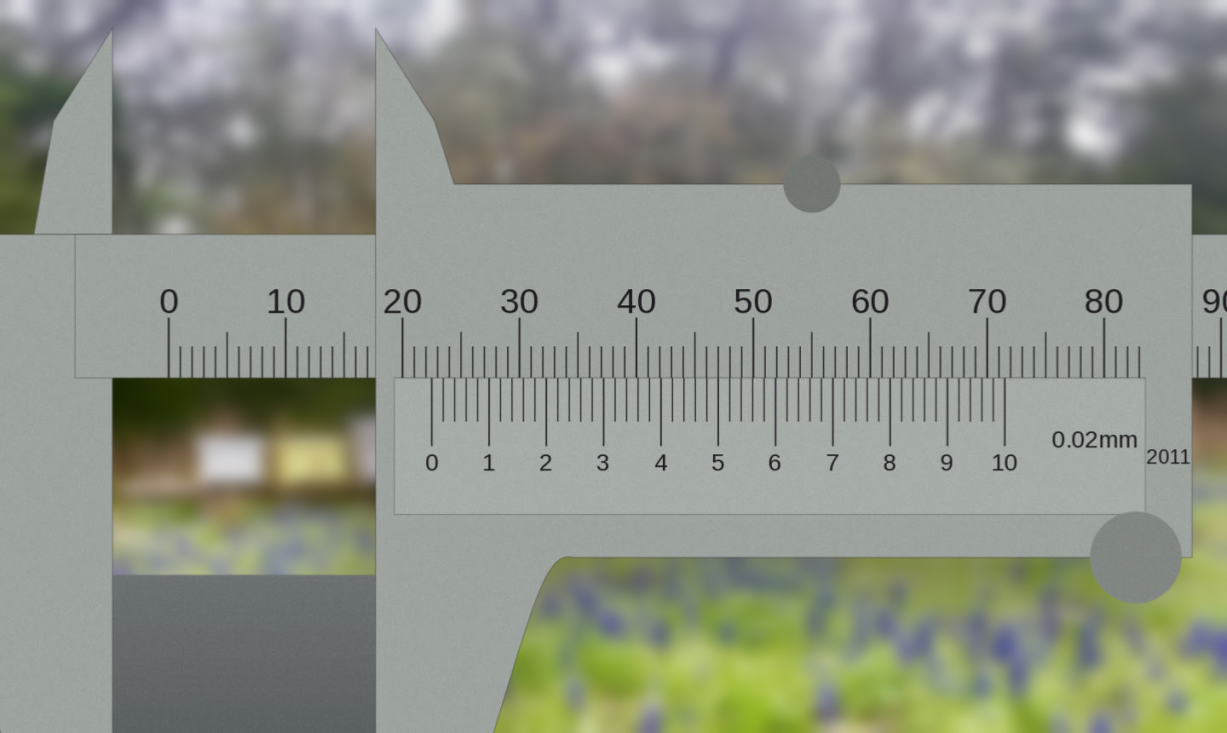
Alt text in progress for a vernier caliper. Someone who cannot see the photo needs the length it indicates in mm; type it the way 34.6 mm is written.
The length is 22.5 mm
